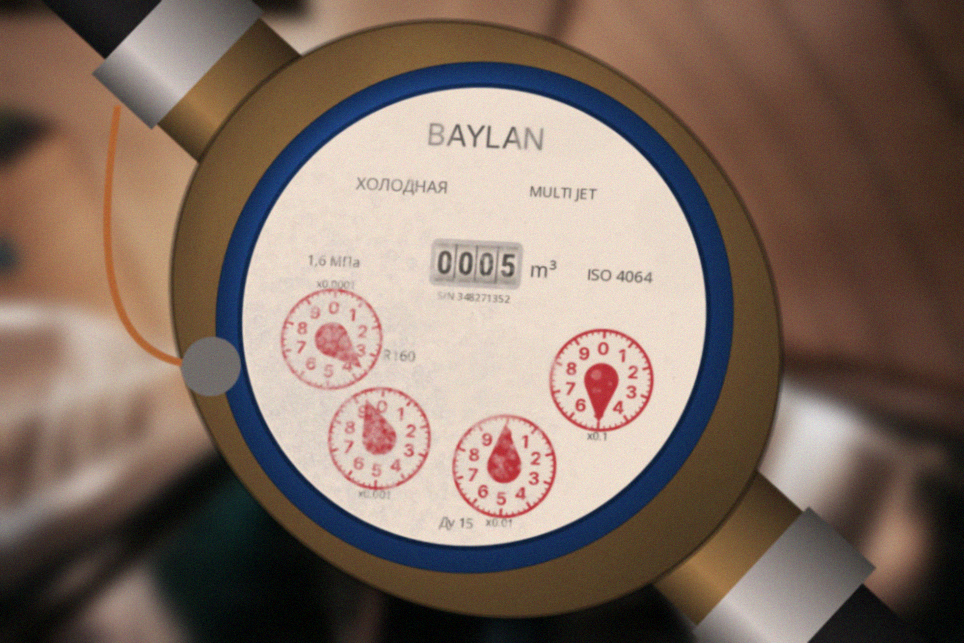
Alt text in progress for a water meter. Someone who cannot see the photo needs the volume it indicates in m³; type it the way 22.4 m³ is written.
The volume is 5.4993 m³
